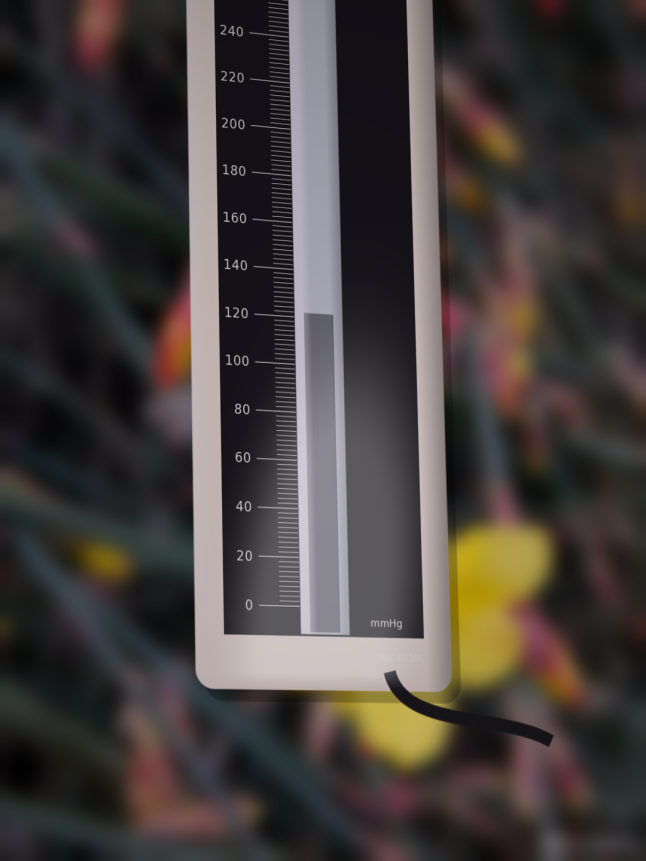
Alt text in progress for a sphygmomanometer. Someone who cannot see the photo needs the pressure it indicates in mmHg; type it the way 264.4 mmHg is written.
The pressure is 122 mmHg
